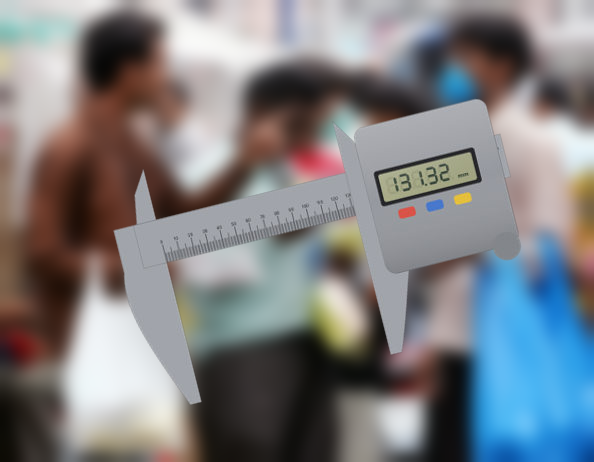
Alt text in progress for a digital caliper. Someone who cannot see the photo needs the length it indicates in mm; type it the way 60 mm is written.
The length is 131.32 mm
